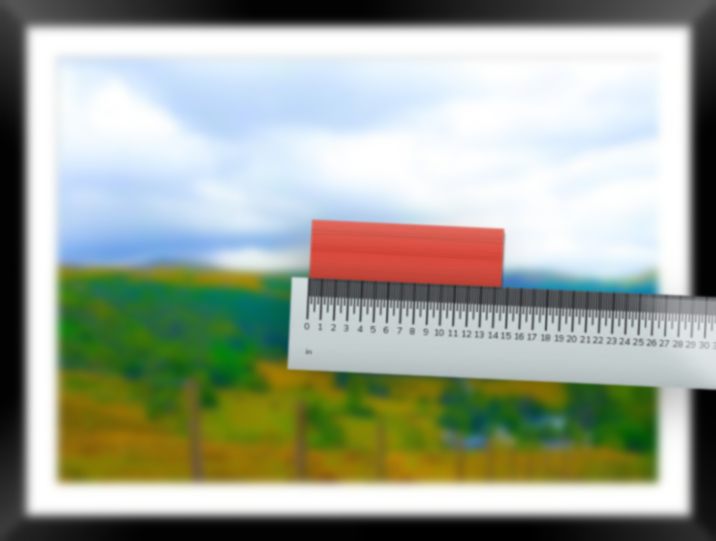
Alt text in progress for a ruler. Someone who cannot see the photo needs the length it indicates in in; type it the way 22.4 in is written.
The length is 14.5 in
